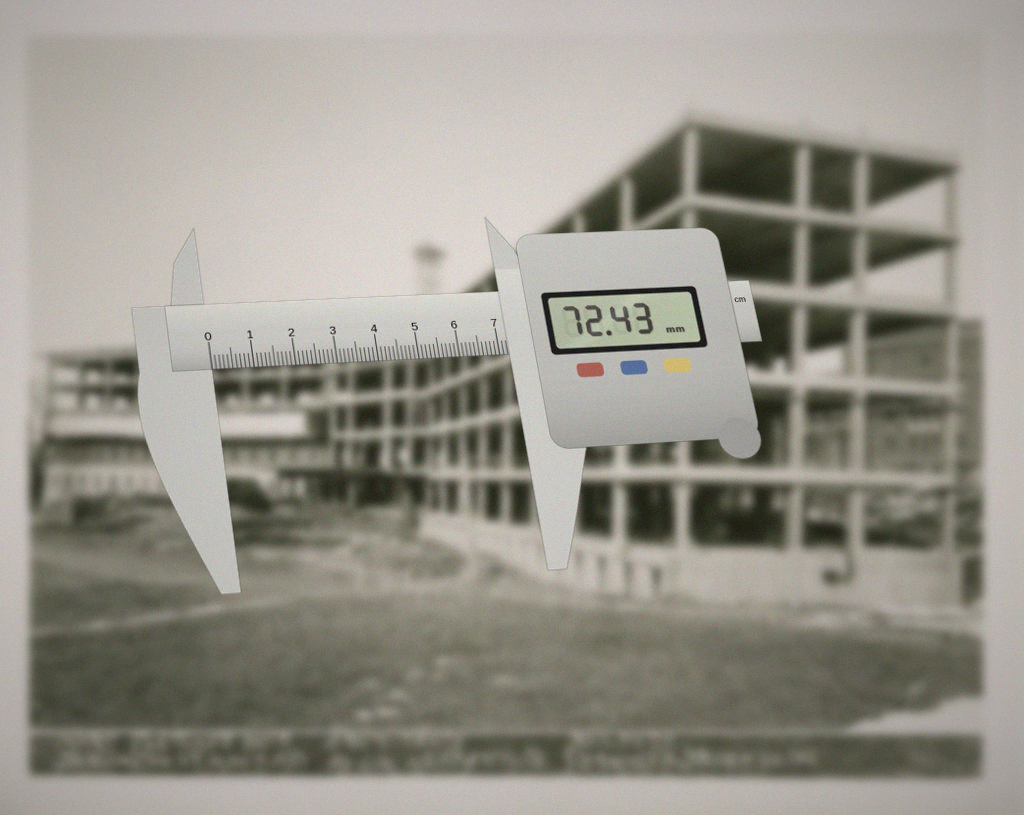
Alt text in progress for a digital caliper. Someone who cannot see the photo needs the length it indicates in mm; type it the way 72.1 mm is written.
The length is 72.43 mm
